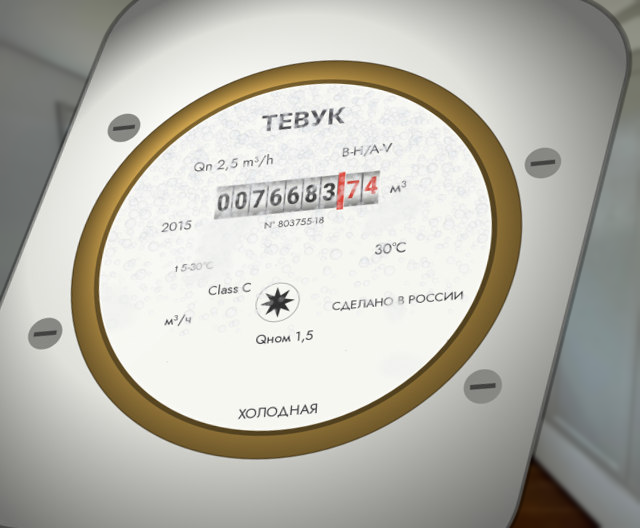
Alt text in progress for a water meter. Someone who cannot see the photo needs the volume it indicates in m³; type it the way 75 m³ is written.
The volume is 76683.74 m³
